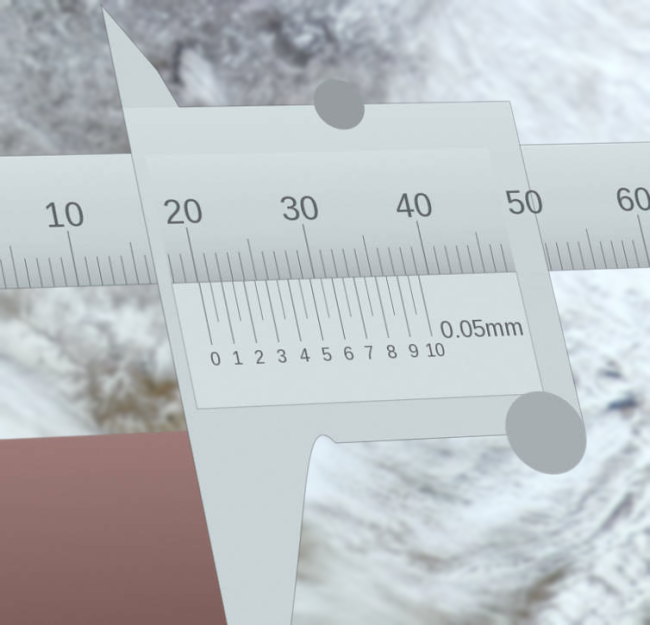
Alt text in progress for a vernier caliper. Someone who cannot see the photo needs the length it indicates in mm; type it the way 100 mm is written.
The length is 20.1 mm
